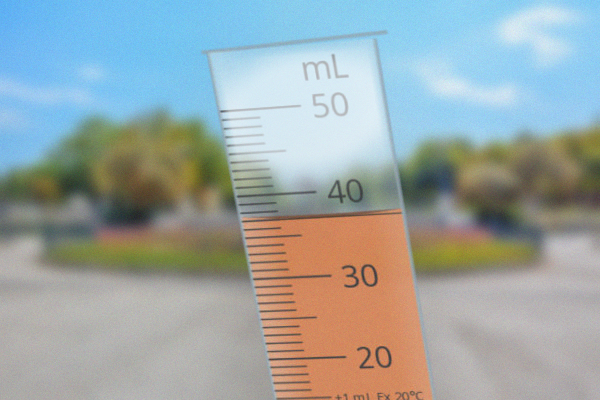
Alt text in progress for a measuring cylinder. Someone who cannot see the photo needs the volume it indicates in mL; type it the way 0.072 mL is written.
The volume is 37 mL
